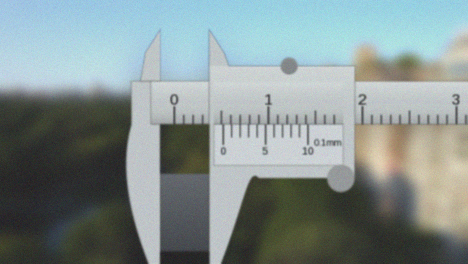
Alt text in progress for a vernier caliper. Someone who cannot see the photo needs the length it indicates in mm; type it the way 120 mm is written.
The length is 5.2 mm
